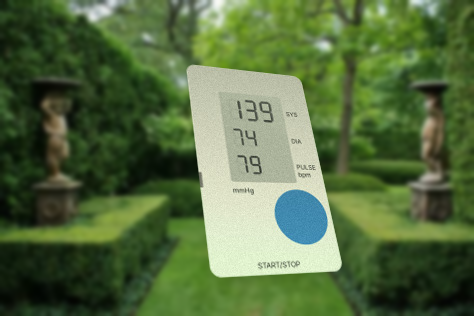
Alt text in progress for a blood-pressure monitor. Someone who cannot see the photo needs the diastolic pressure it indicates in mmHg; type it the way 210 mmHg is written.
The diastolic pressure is 74 mmHg
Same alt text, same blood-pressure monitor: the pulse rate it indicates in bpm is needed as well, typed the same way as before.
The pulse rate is 79 bpm
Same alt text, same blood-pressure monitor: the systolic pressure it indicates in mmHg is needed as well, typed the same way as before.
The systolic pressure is 139 mmHg
